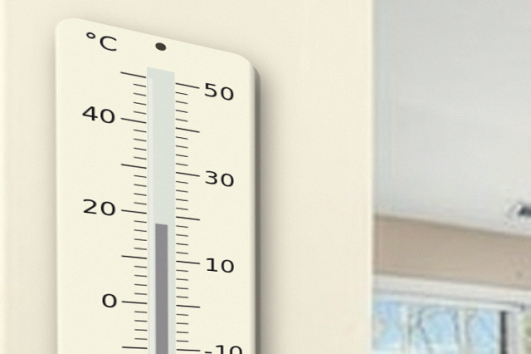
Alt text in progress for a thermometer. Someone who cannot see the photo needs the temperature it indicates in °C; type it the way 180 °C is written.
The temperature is 18 °C
